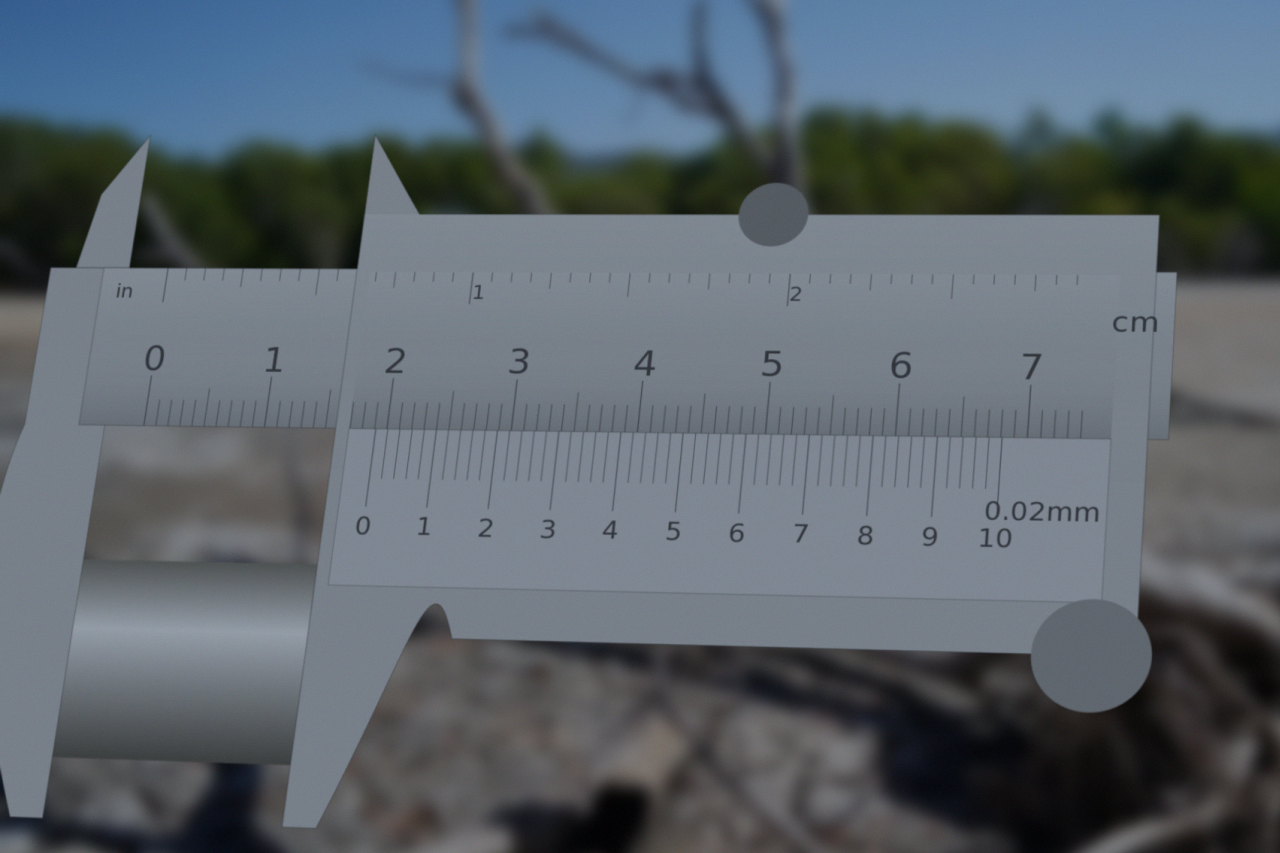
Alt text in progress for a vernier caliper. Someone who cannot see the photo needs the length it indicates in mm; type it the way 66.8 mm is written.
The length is 19.1 mm
